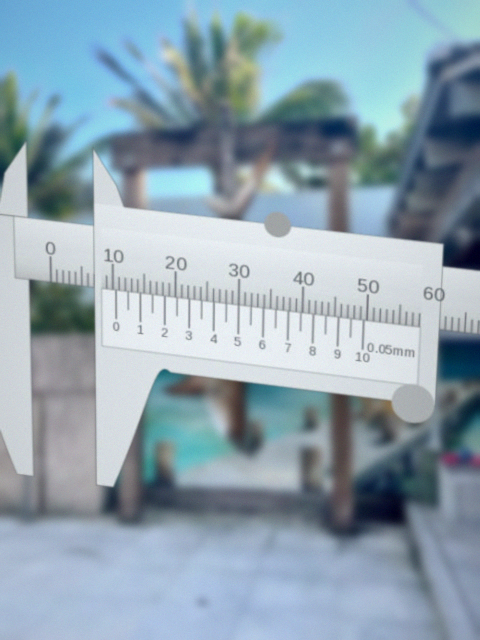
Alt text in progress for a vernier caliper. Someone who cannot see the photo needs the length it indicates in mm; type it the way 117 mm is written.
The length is 10.5 mm
